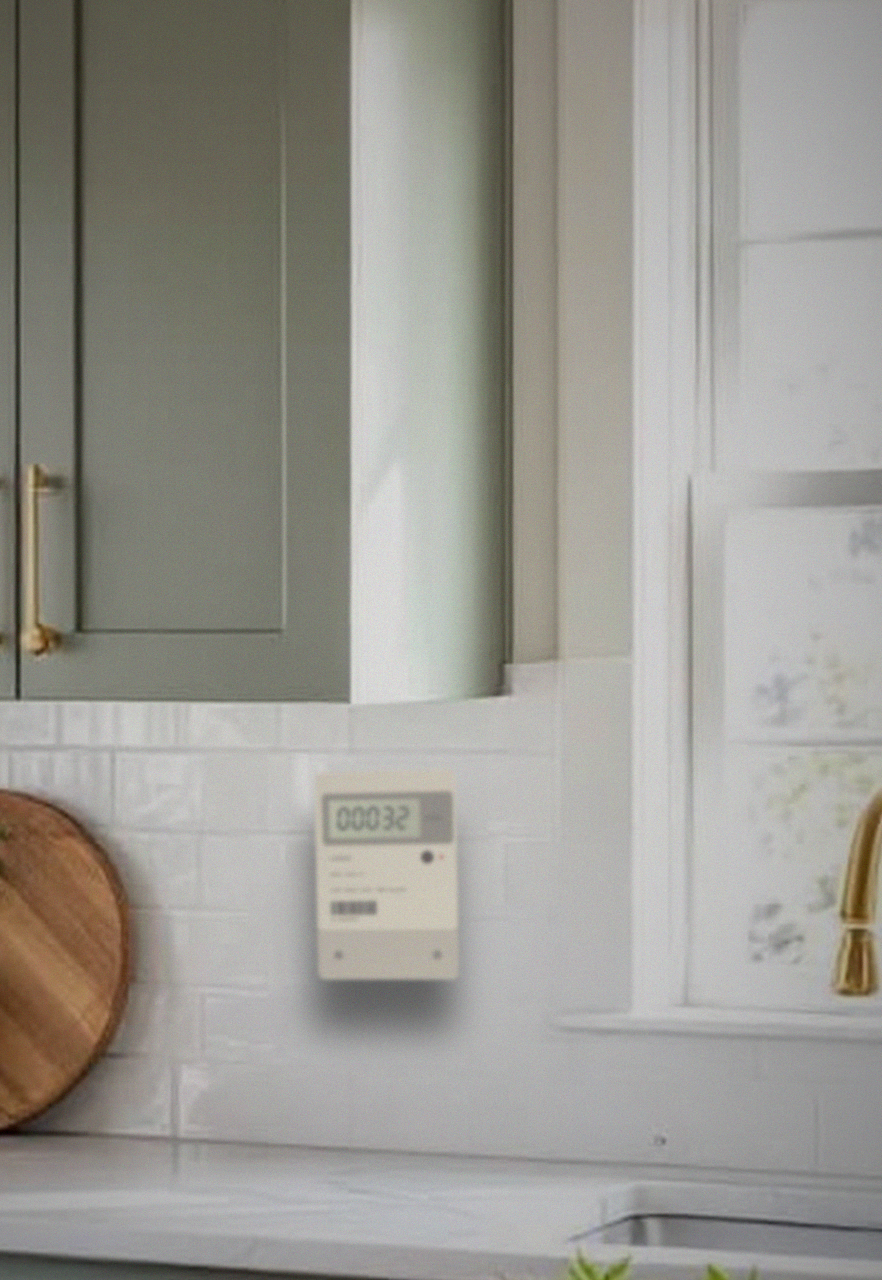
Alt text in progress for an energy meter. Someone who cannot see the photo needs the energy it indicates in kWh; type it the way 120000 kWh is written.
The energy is 32 kWh
